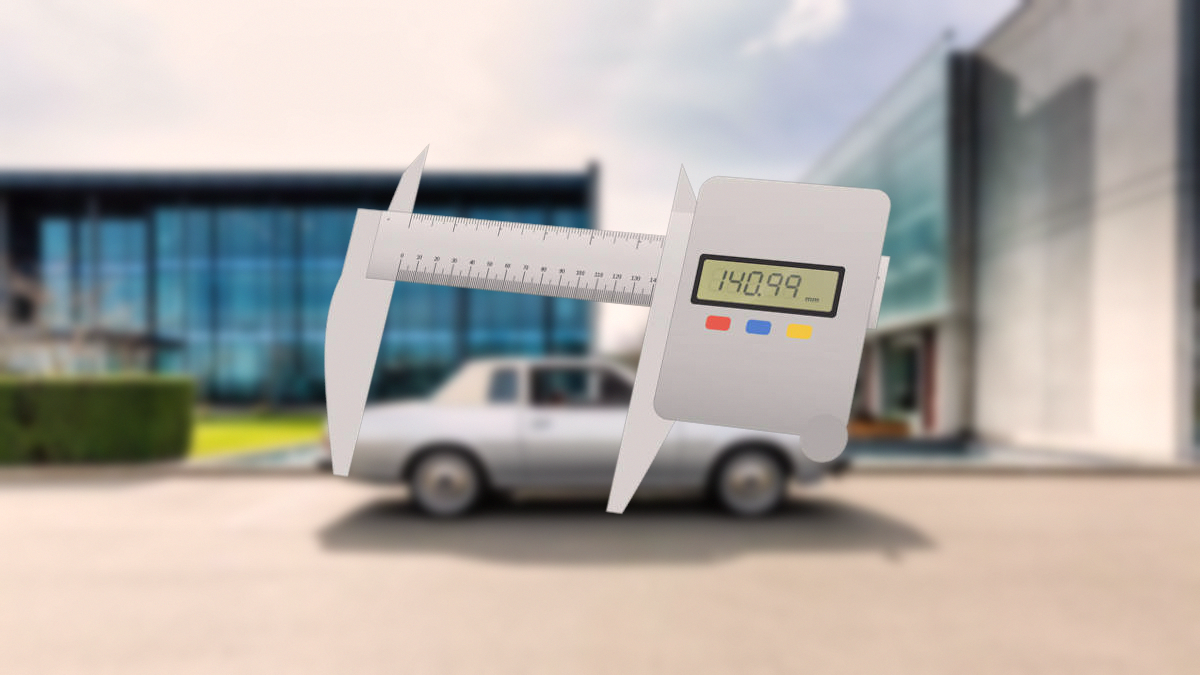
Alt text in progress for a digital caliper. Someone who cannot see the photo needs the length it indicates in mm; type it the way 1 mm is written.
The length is 140.99 mm
